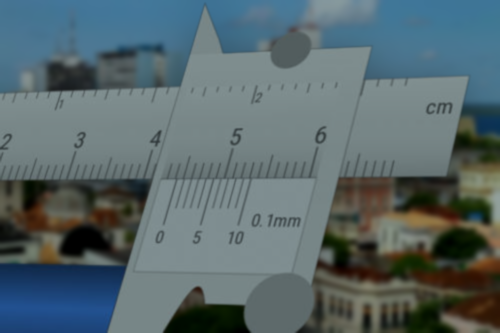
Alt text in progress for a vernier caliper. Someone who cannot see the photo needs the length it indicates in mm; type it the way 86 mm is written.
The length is 44.2 mm
